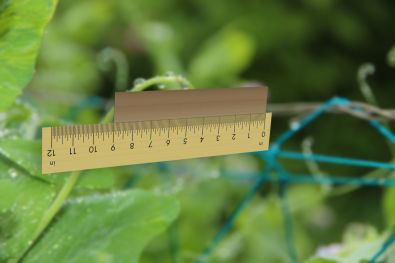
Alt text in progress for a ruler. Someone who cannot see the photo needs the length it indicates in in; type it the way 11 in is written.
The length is 9 in
